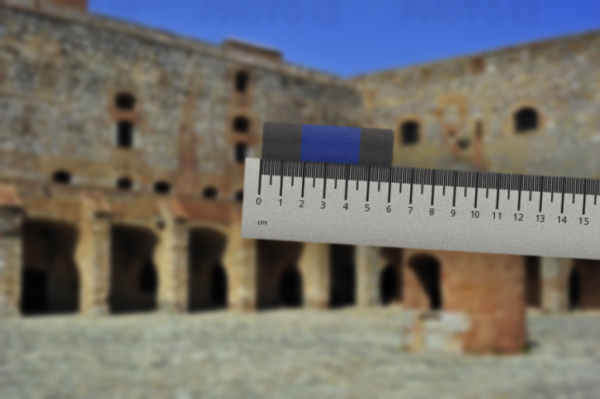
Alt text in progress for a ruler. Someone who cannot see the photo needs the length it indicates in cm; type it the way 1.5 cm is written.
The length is 6 cm
